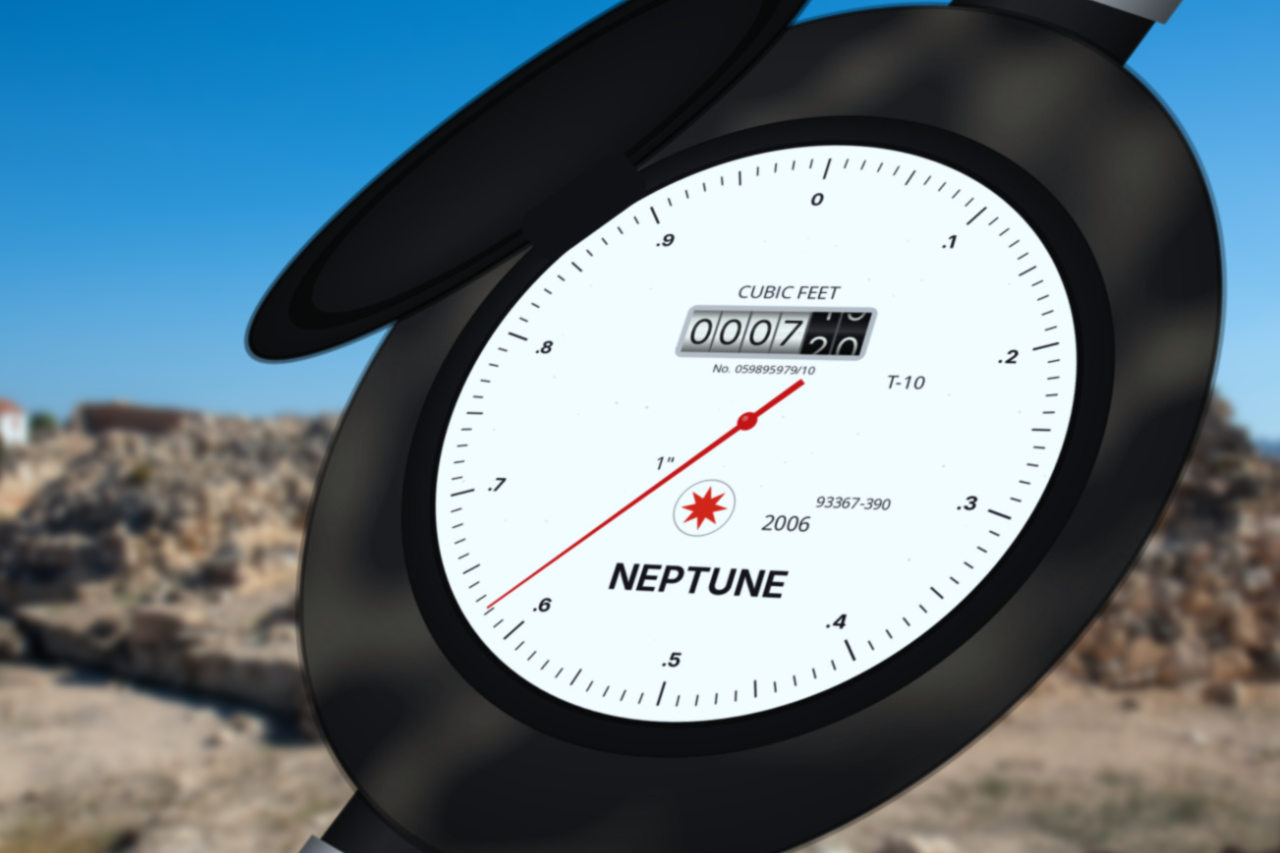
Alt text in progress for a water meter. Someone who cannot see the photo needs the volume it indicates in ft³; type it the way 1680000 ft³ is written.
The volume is 719.62 ft³
